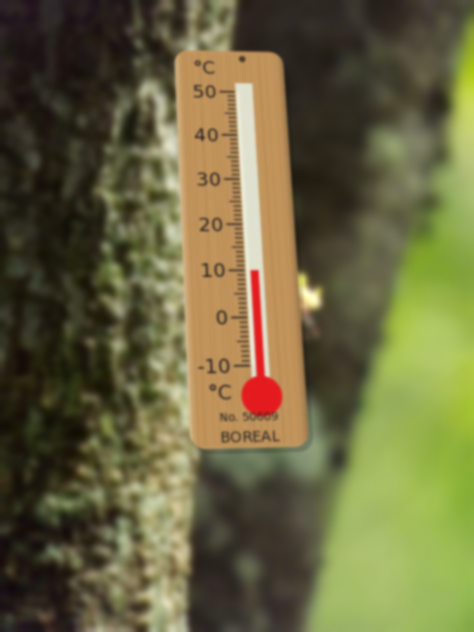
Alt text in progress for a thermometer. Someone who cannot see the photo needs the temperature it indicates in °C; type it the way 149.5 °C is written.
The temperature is 10 °C
